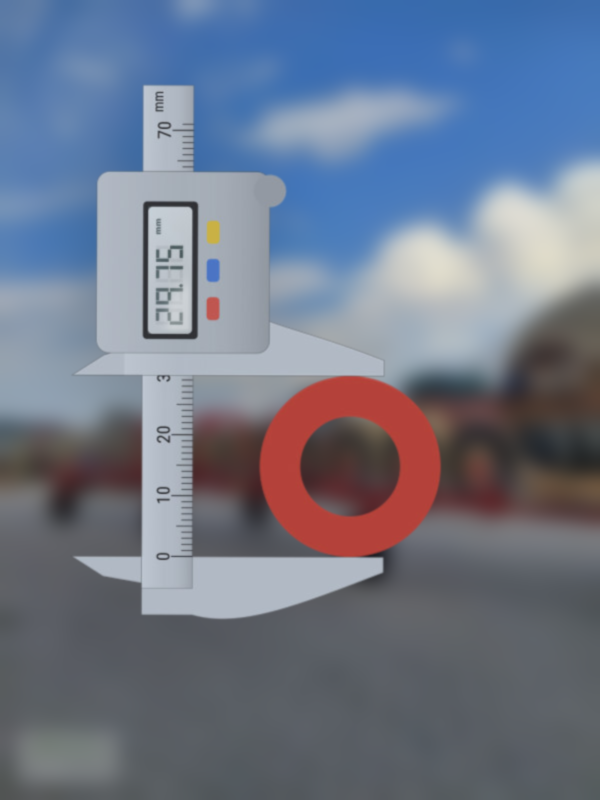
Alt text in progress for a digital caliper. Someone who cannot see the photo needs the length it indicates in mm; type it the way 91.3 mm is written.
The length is 29.75 mm
